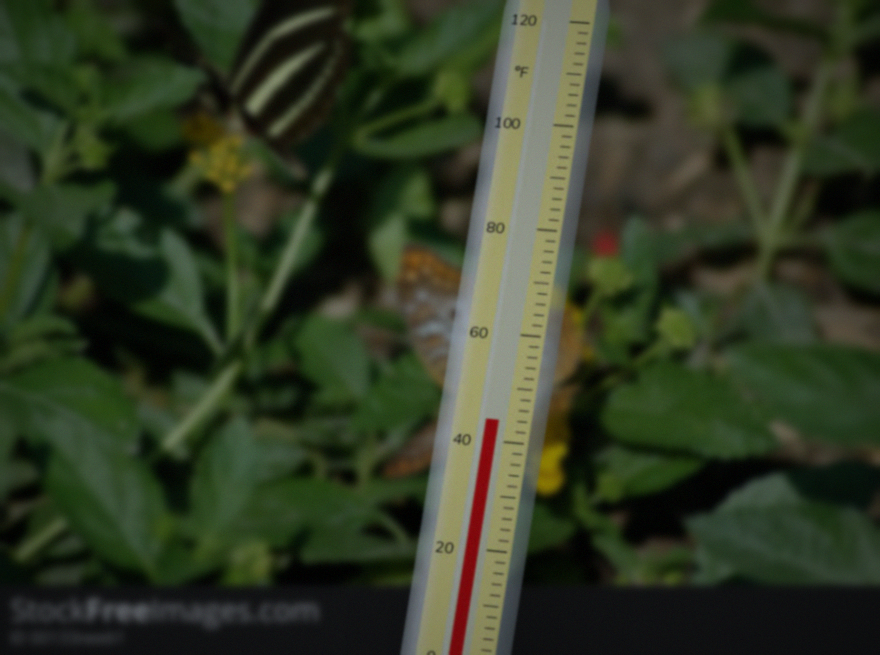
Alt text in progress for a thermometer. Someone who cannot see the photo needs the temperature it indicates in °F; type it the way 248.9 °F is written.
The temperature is 44 °F
